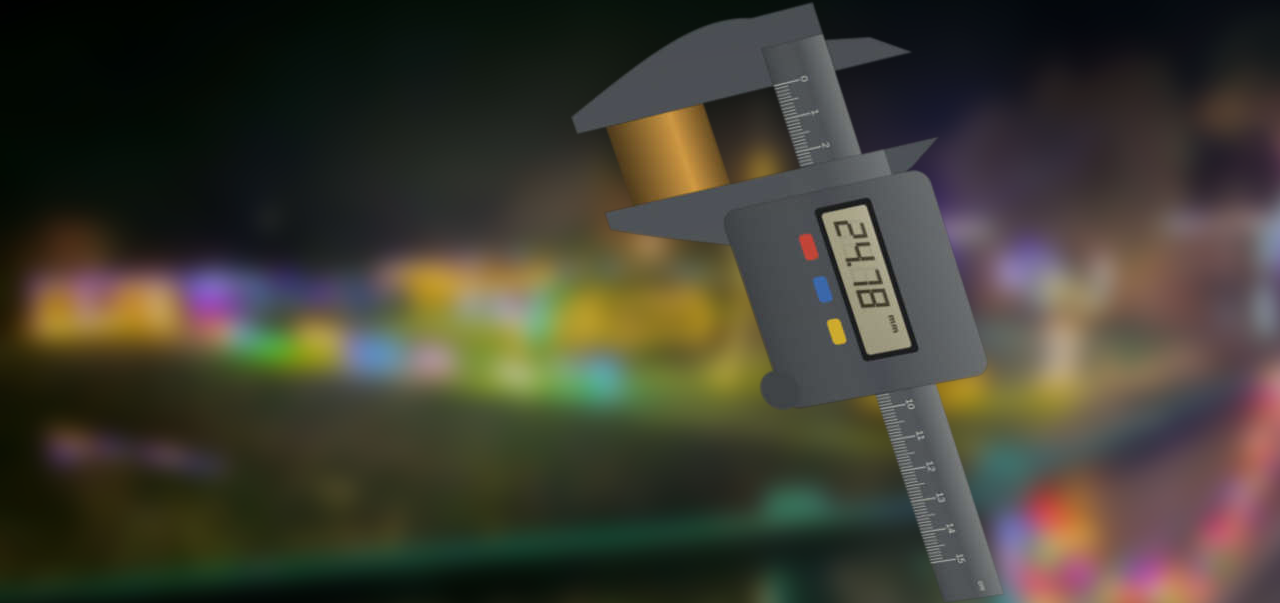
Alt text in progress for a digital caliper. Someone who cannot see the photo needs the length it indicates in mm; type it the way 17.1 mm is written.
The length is 24.78 mm
